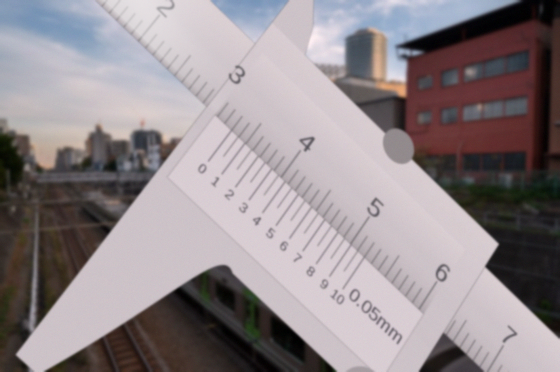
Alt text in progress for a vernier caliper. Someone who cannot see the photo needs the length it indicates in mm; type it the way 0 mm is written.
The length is 33.0 mm
